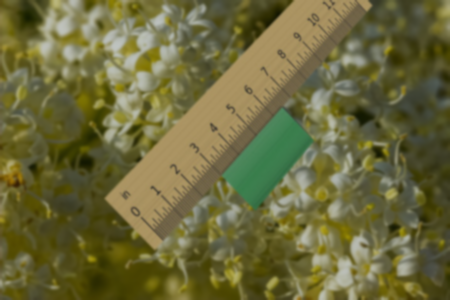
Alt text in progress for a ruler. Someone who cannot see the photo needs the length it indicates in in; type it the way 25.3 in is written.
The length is 3.5 in
